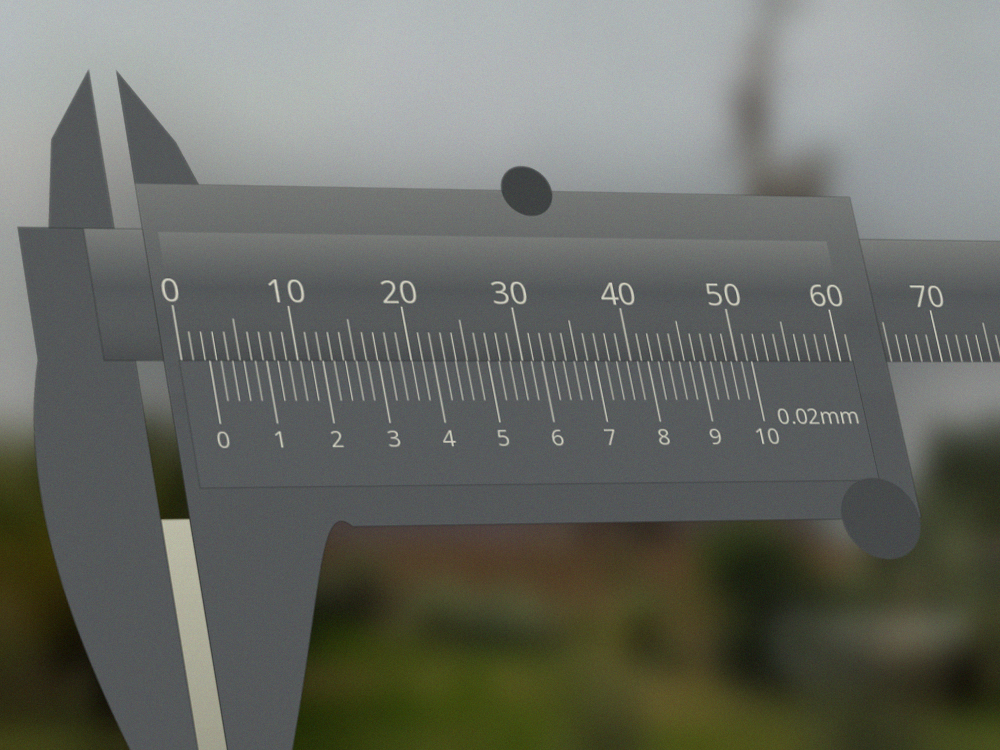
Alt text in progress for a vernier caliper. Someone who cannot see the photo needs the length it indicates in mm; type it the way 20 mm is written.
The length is 2.4 mm
